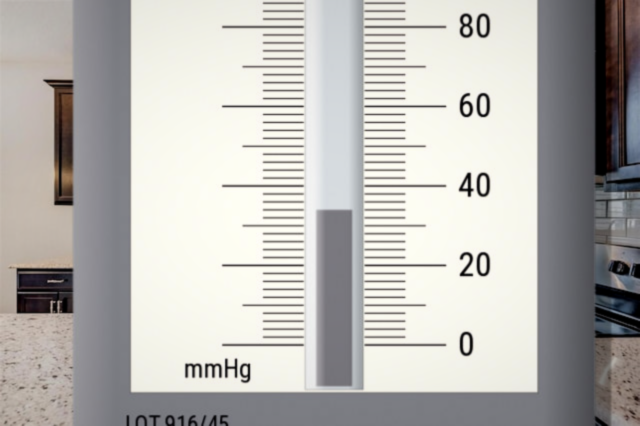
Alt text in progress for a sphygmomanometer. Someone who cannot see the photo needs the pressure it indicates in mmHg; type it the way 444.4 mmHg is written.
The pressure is 34 mmHg
